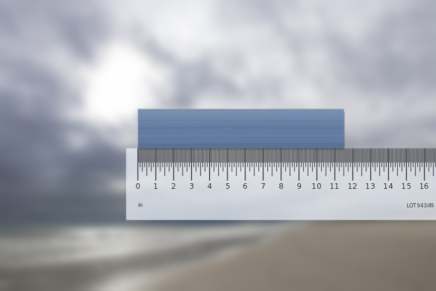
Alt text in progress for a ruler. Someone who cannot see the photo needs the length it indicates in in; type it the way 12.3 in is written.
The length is 11.5 in
